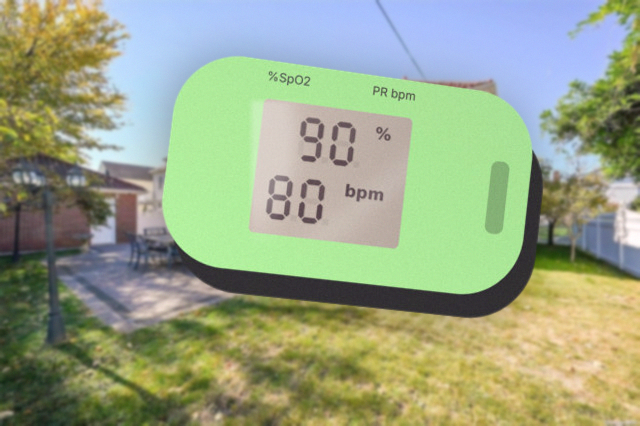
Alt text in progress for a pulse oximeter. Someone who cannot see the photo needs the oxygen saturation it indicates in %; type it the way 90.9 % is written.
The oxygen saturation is 90 %
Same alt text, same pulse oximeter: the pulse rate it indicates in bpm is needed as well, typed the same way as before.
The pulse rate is 80 bpm
